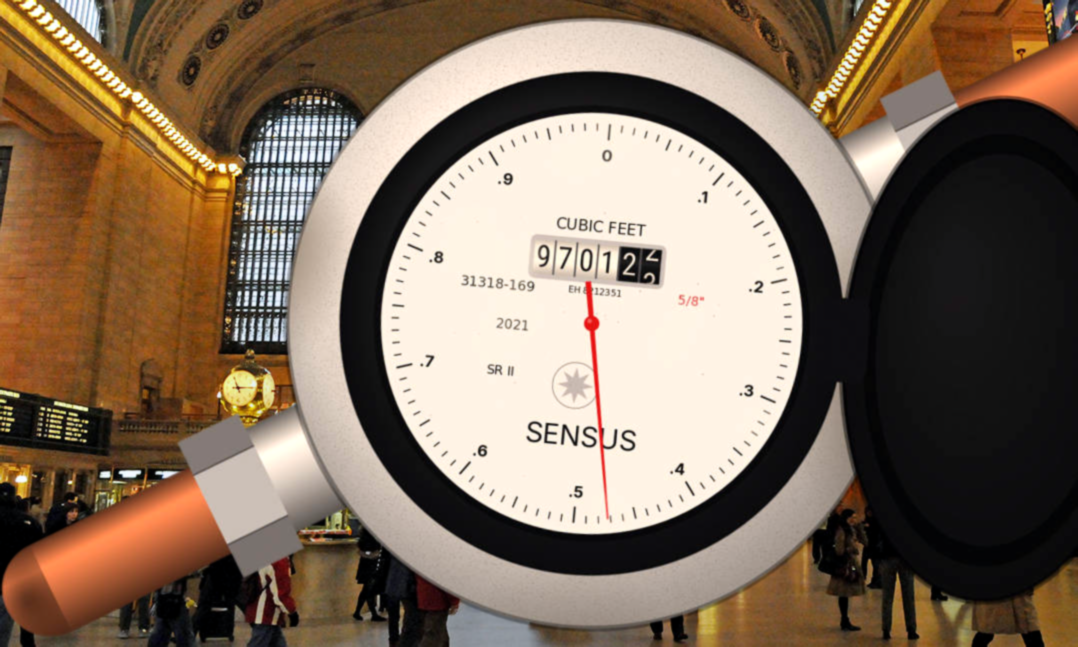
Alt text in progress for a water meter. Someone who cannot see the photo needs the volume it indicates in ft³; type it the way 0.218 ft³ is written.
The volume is 970122.47 ft³
